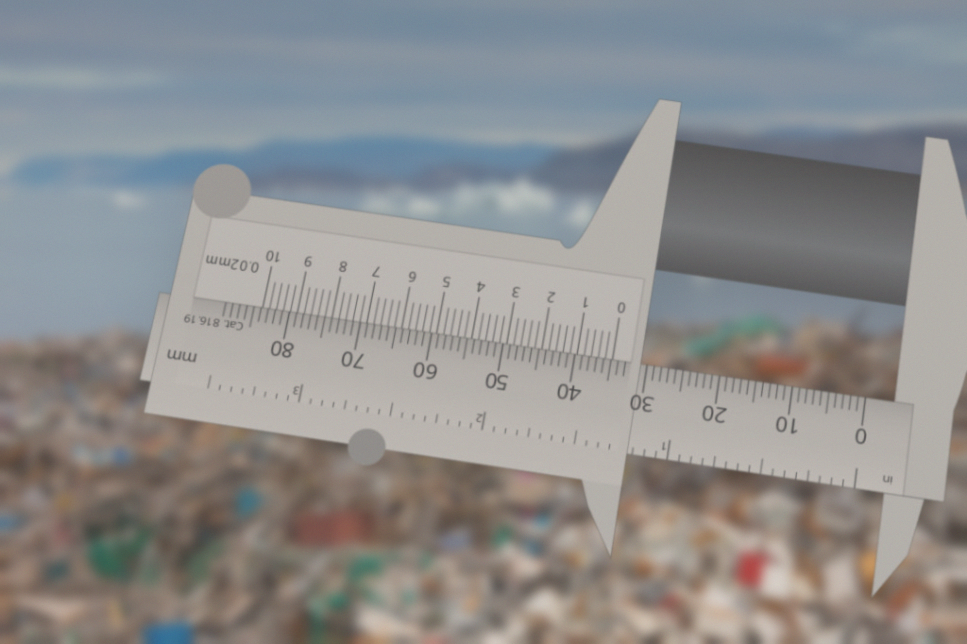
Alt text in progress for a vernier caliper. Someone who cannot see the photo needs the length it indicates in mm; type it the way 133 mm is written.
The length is 34.8 mm
